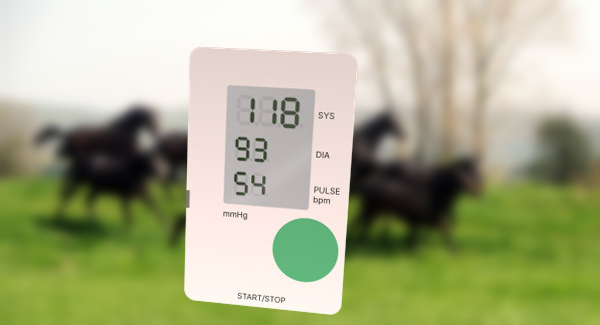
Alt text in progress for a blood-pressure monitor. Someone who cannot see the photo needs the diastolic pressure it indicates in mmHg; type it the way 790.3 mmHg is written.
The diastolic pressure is 93 mmHg
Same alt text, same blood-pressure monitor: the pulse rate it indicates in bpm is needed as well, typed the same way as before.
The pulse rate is 54 bpm
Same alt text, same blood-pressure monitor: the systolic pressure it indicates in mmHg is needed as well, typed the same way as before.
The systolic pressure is 118 mmHg
